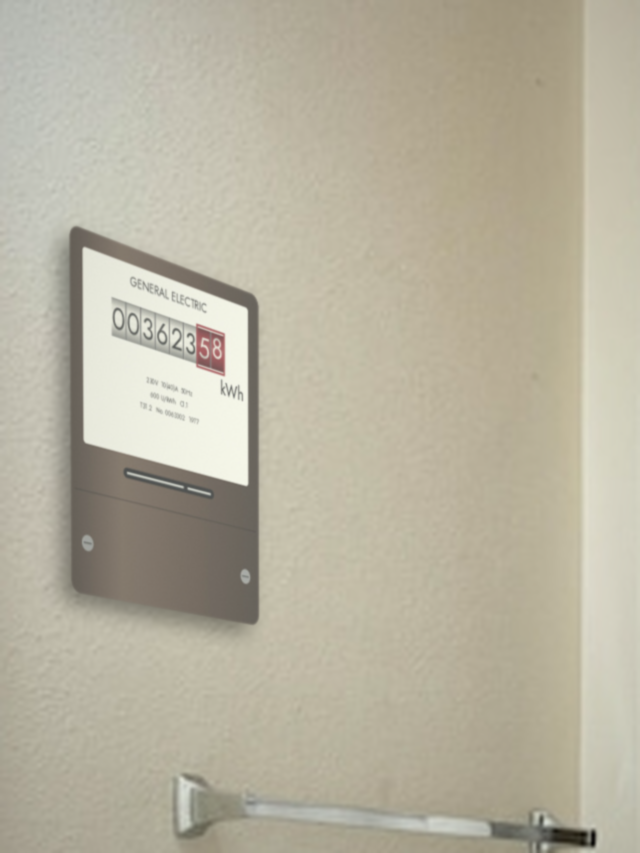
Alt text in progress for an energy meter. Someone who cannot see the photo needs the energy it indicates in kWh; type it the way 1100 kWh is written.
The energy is 3623.58 kWh
